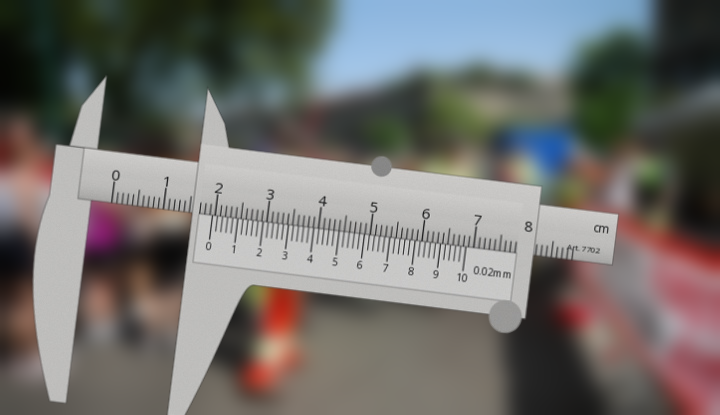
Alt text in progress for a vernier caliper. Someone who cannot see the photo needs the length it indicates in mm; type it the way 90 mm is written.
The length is 19.5 mm
